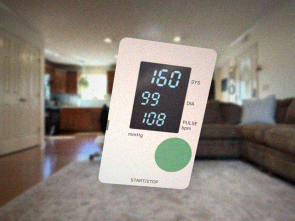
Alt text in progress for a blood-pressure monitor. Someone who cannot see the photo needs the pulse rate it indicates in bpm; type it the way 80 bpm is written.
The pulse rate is 108 bpm
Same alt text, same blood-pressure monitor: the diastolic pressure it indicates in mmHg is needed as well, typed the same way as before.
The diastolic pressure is 99 mmHg
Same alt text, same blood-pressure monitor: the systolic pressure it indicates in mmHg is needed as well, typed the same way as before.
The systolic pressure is 160 mmHg
